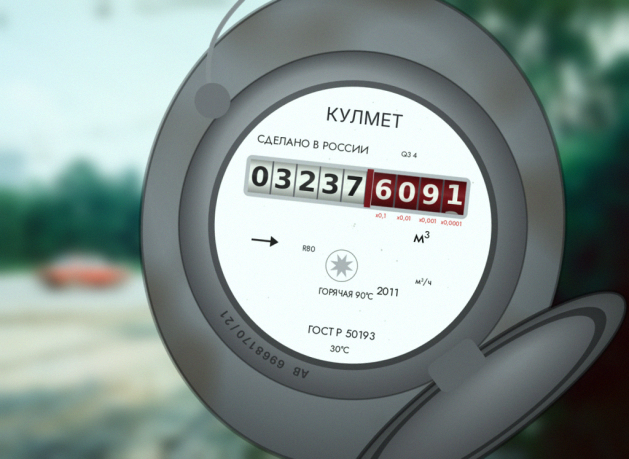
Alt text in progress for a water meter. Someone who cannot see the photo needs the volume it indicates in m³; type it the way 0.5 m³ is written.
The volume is 3237.6091 m³
